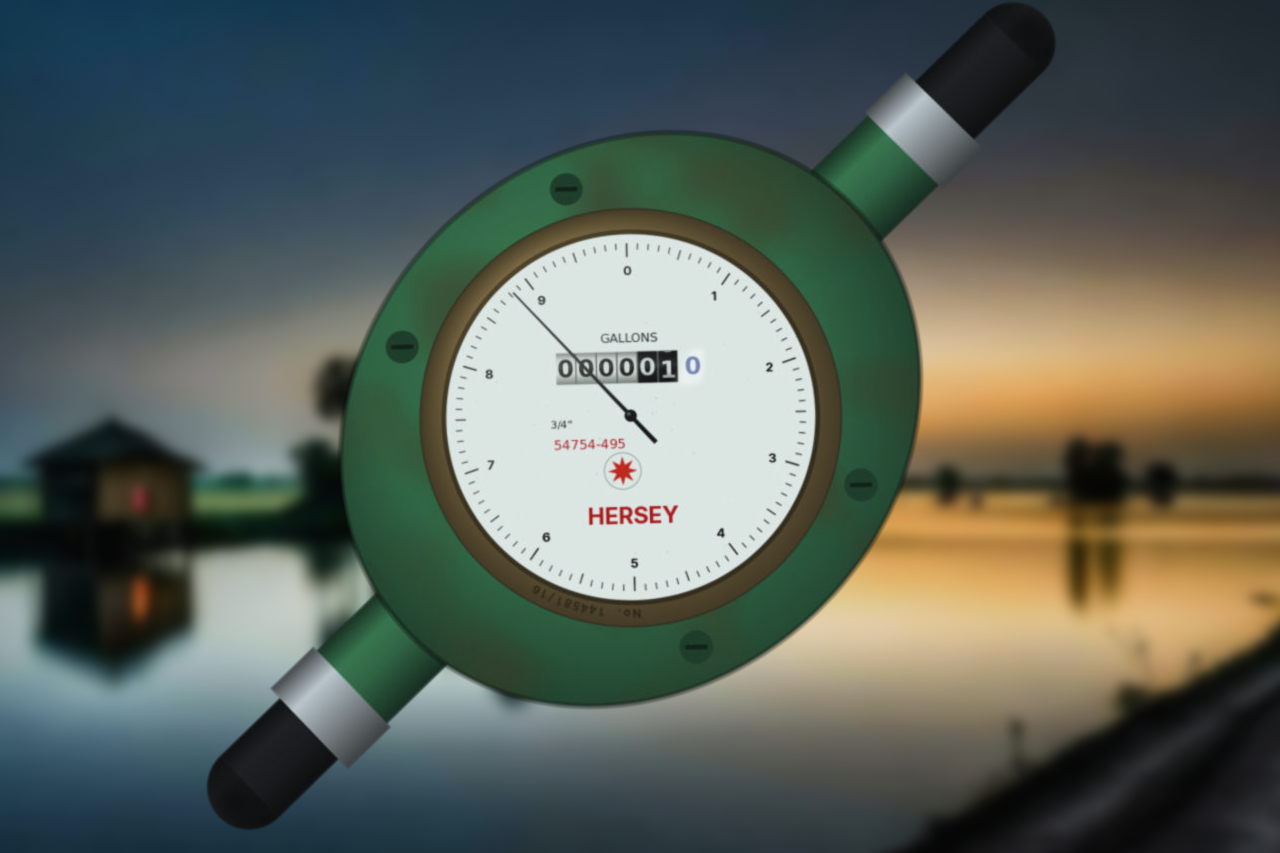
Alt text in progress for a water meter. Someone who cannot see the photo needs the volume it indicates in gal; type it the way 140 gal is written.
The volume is 8.8 gal
